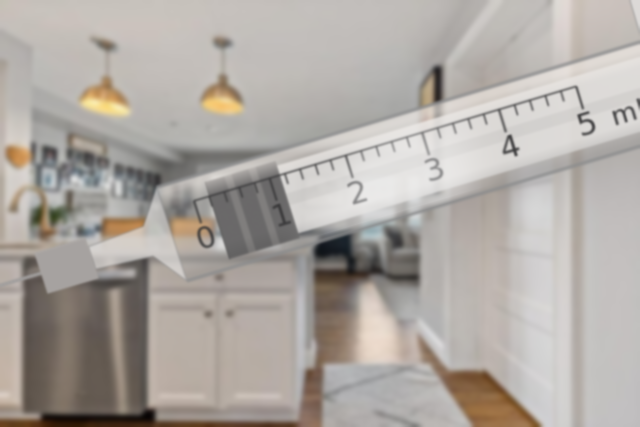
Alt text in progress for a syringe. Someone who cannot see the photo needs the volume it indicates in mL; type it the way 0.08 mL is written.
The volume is 0.2 mL
